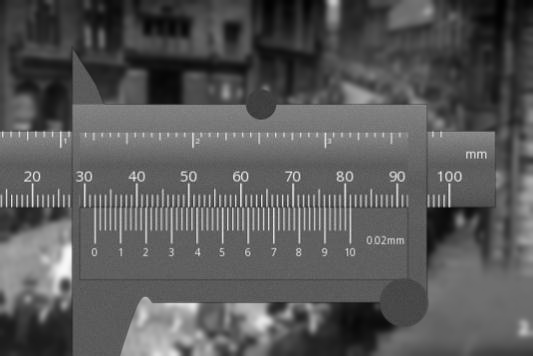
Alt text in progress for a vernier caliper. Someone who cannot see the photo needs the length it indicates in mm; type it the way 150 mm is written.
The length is 32.0 mm
